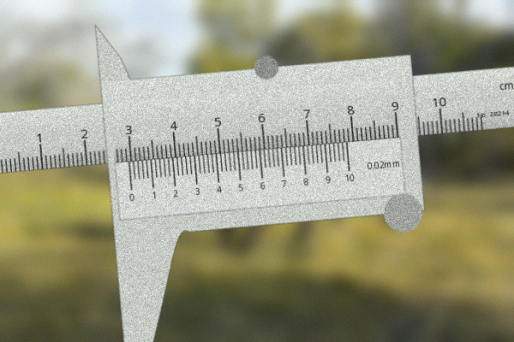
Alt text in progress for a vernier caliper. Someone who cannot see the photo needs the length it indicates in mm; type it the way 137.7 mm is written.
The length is 29.5 mm
